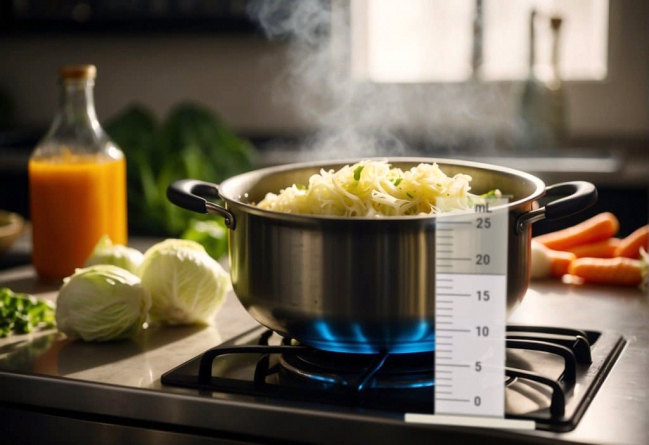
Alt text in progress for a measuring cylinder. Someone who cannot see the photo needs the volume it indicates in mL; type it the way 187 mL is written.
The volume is 18 mL
